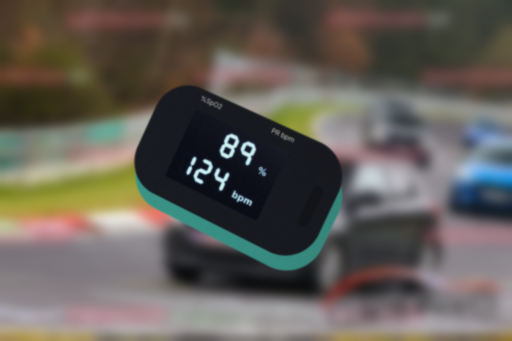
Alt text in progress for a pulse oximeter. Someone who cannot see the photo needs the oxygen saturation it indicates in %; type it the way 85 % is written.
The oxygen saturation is 89 %
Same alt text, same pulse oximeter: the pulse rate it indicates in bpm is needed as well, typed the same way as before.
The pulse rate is 124 bpm
